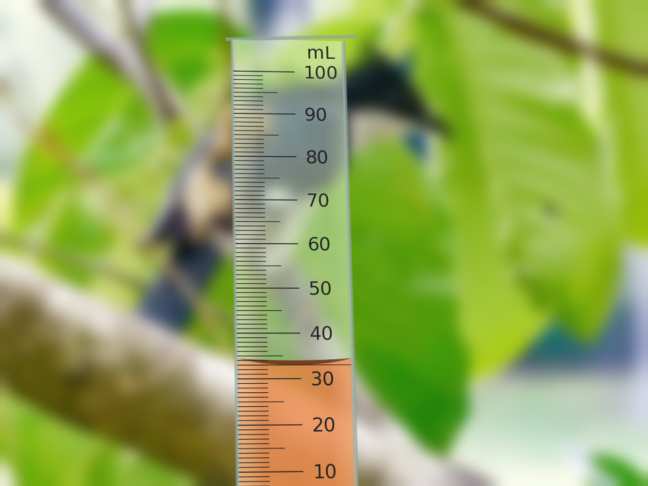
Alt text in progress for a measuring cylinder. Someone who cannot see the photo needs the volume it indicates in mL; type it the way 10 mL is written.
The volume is 33 mL
